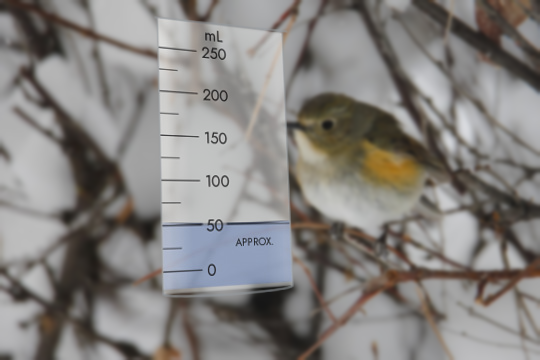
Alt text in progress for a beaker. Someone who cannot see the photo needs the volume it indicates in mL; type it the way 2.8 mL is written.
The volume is 50 mL
